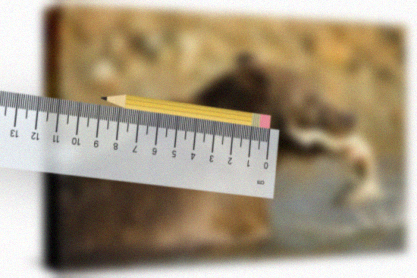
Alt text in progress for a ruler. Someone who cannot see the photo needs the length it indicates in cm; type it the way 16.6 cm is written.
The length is 9 cm
